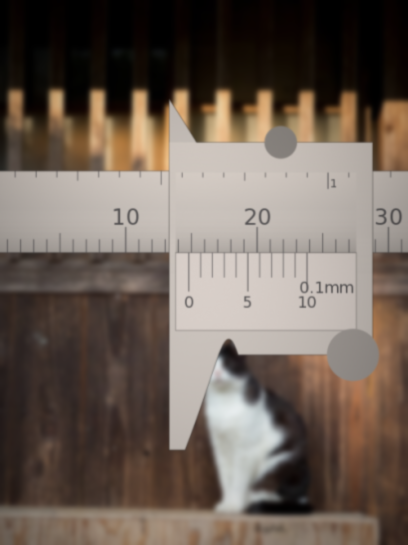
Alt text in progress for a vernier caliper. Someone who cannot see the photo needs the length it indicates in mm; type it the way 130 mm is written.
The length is 14.8 mm
